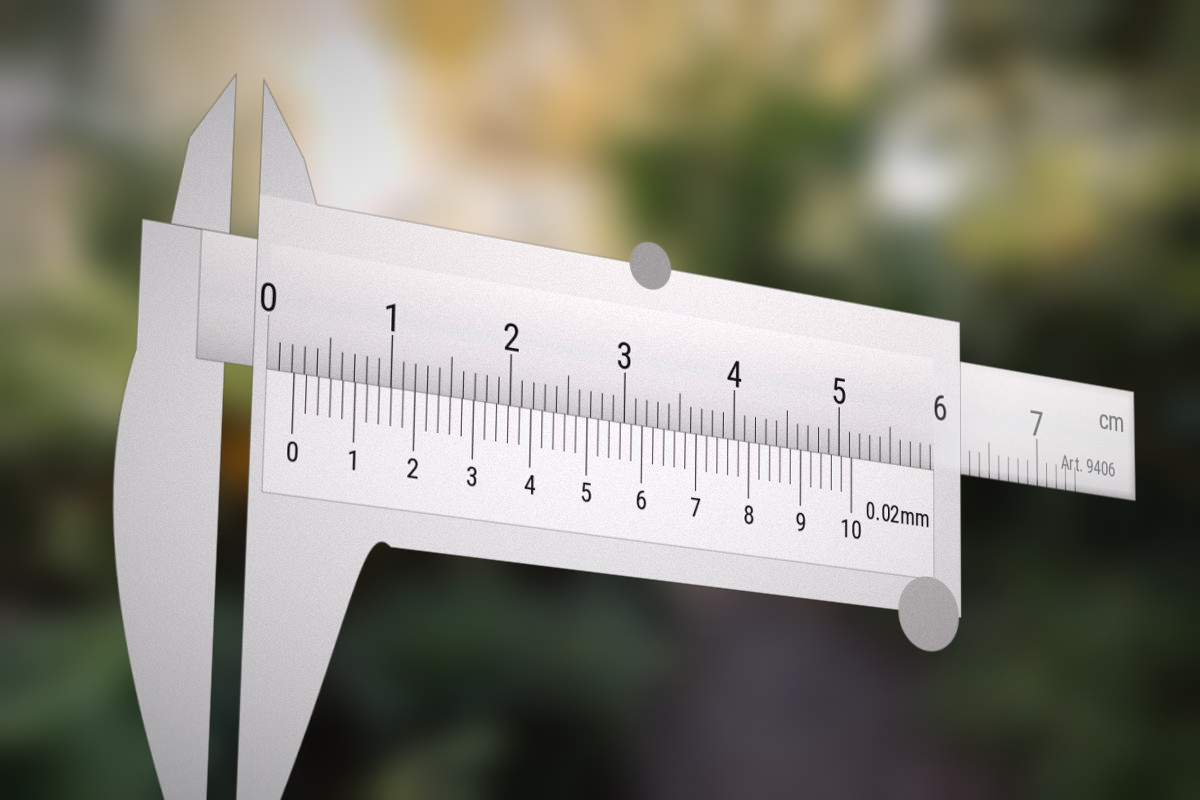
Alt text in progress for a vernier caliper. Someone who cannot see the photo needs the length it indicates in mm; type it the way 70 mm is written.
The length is 2.2 mm
